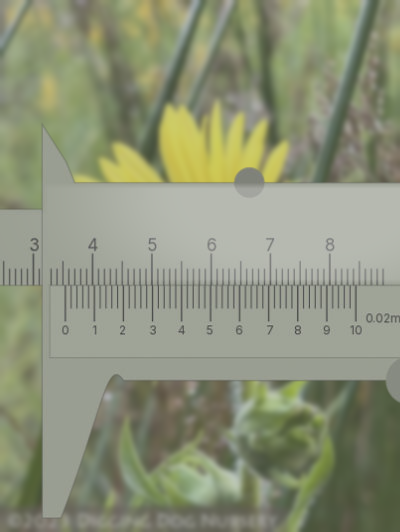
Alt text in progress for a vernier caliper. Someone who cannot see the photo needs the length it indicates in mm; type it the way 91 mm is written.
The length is 35.4 mm
